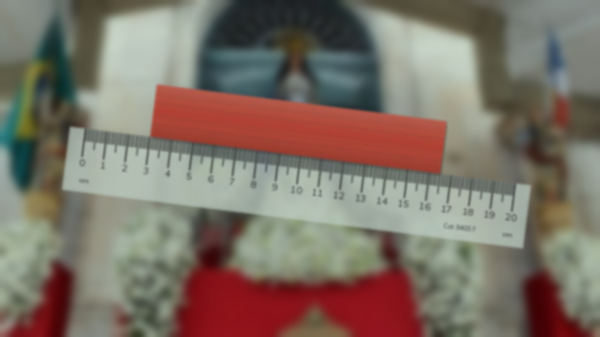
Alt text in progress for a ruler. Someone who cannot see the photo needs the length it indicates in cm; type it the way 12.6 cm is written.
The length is 13.5 cm
